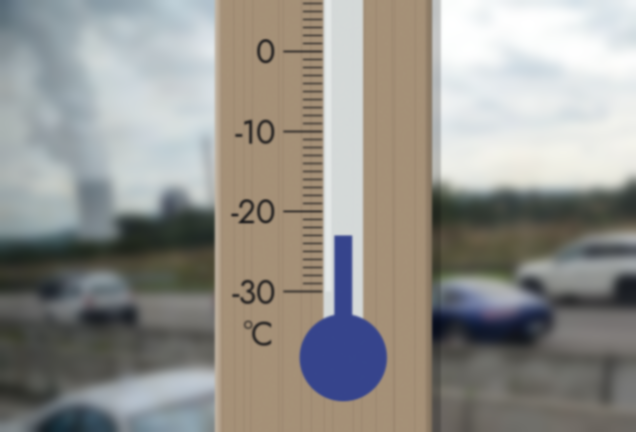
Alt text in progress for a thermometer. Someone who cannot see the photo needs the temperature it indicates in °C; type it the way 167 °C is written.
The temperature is -23 °C
